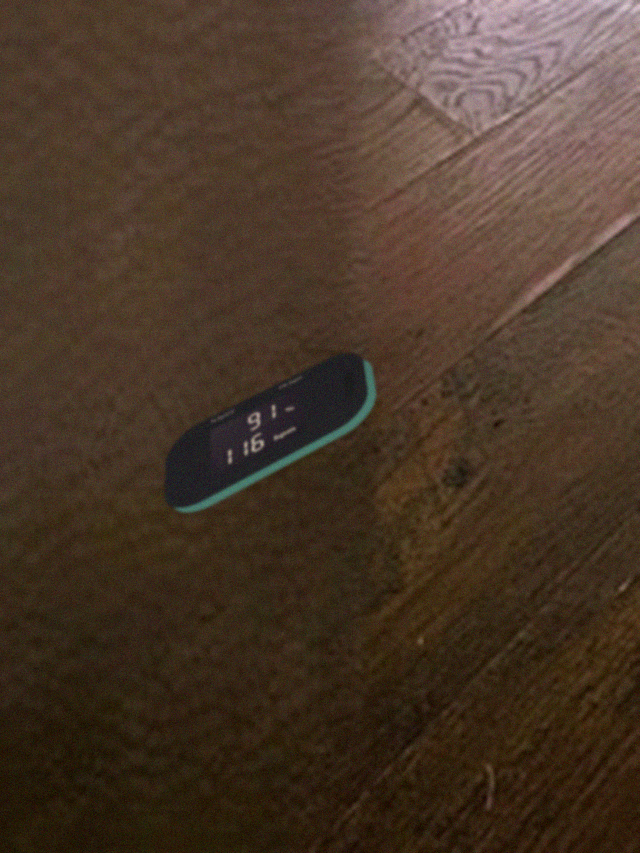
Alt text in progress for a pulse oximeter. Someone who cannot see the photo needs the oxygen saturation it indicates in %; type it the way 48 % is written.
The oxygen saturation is 91 %
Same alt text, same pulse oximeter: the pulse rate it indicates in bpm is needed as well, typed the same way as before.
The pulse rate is 116 bpm
